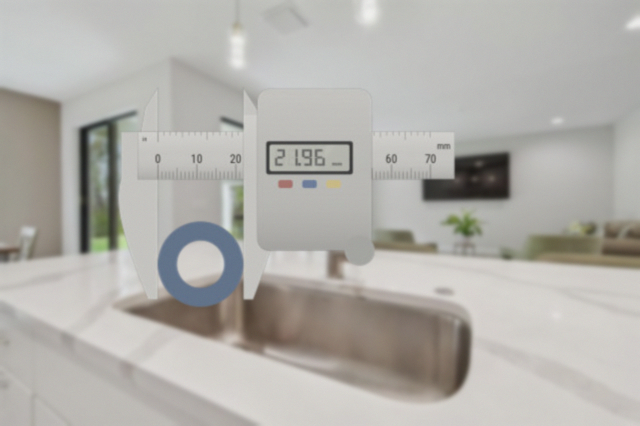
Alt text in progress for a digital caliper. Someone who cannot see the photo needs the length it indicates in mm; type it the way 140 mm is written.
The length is 21.96 mm
